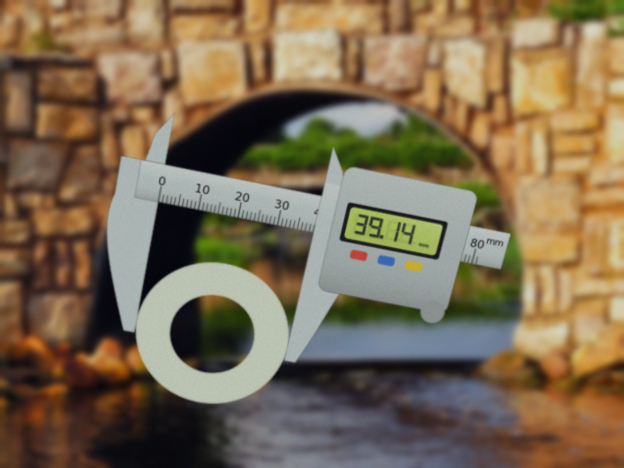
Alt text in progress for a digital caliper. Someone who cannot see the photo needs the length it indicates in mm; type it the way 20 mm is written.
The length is 39.14 mm
